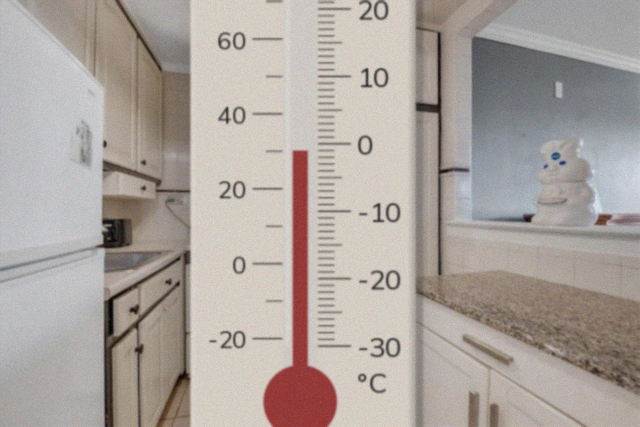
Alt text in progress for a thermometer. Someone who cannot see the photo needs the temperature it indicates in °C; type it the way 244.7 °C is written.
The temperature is -1 °C
